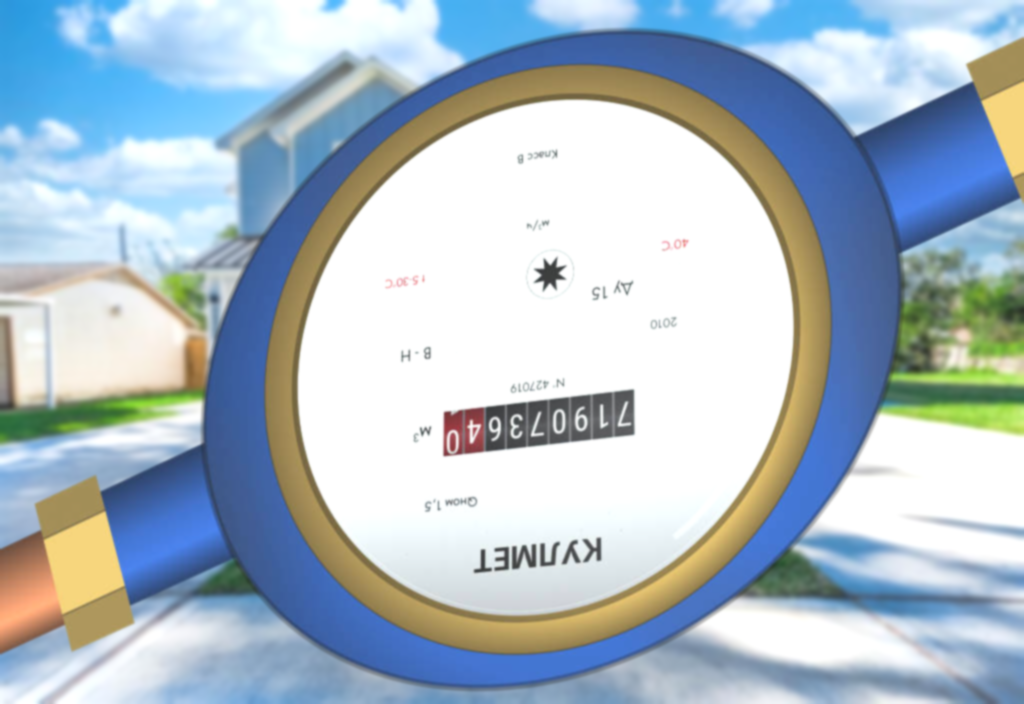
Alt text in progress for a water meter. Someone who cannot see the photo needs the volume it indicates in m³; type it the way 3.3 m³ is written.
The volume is 7190736.40 m³
